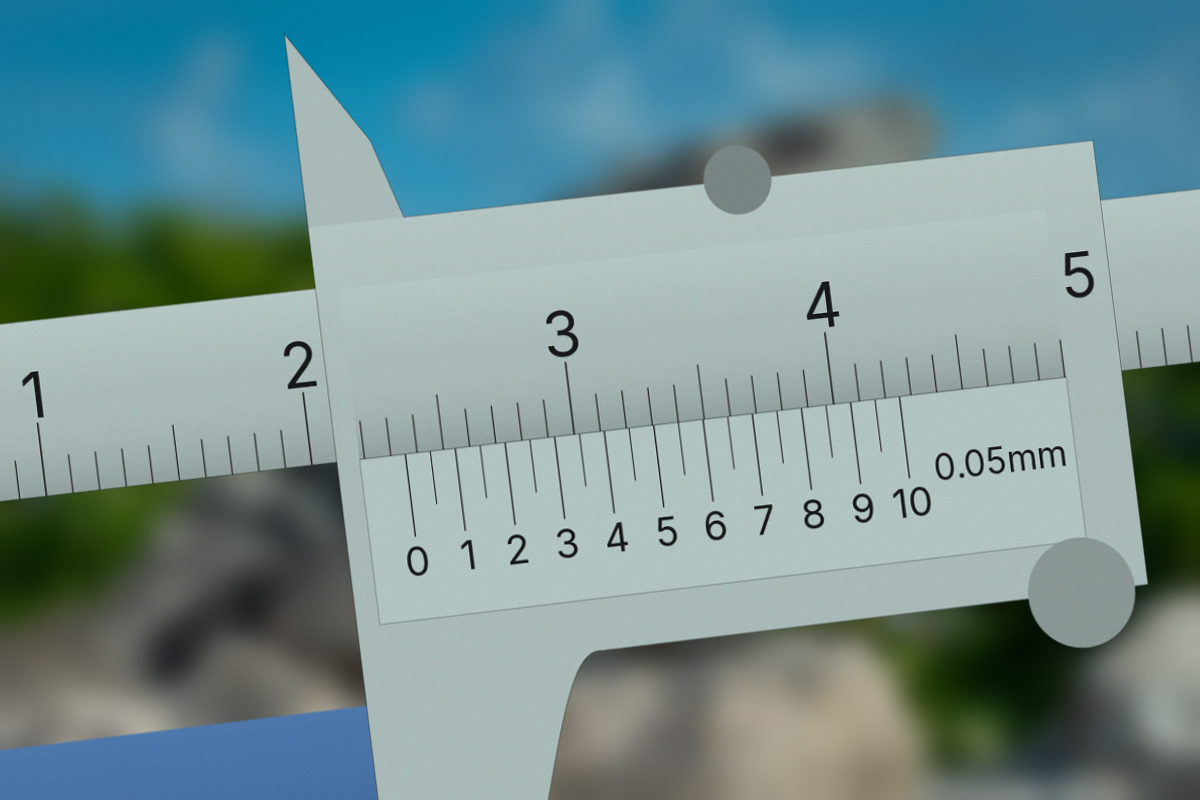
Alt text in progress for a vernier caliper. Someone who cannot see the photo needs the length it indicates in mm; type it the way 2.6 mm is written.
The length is 23.55 mm
